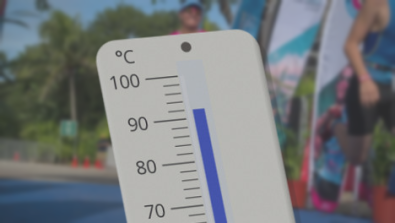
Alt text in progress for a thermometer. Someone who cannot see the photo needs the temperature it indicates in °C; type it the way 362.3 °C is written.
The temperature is 92 °C
